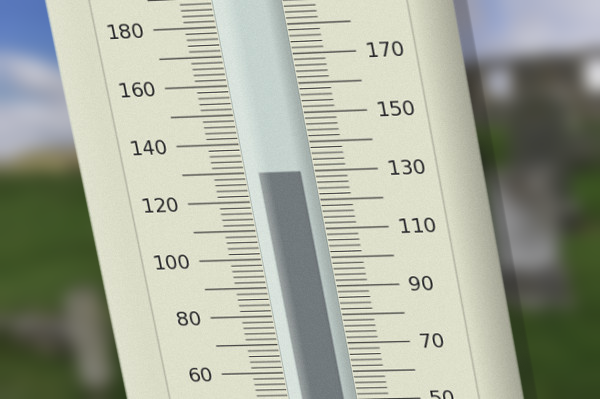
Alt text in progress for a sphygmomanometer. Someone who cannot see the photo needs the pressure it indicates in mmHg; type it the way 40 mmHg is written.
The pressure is 130 mmHg
